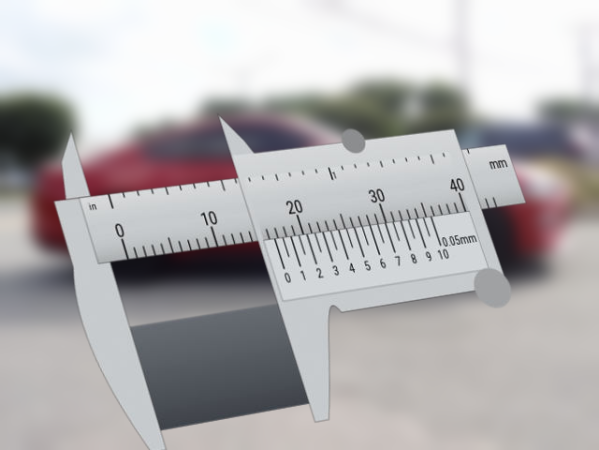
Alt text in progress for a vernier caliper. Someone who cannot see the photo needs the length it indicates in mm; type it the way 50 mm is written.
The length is 16.6 mm
